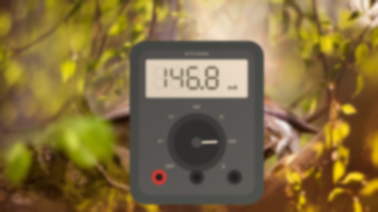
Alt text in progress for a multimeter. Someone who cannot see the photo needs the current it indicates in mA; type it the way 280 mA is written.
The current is 146.8 mA
